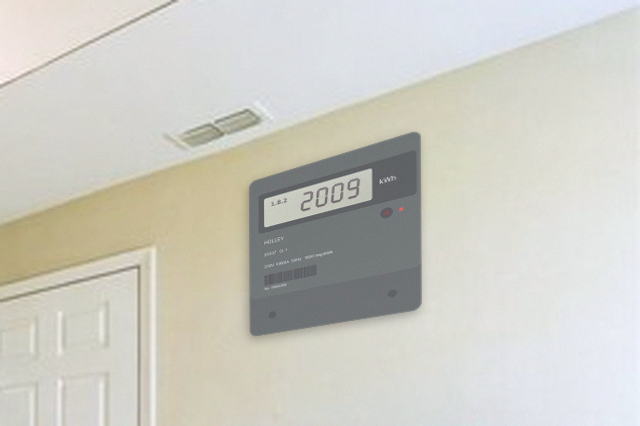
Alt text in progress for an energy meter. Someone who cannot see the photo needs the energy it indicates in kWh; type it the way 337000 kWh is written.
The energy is 2009 kWh
